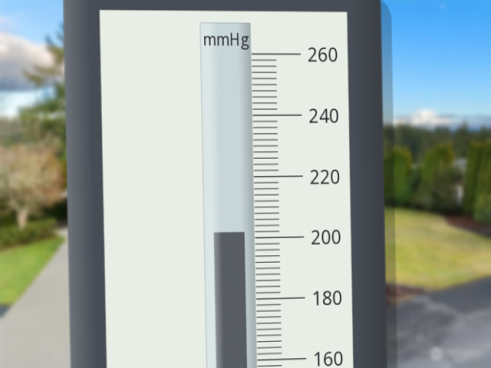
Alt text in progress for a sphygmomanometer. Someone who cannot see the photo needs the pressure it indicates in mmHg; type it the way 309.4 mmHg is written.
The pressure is 202 mmHg
